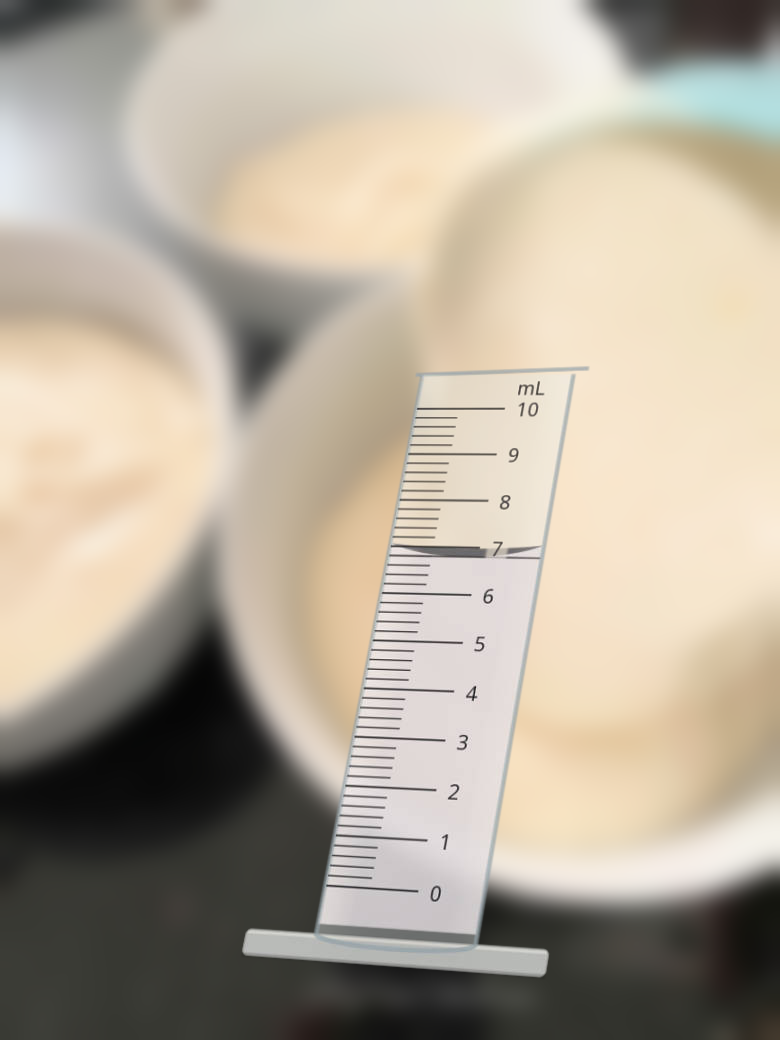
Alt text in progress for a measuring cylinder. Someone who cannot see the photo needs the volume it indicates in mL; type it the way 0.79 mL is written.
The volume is 6.8 mL
